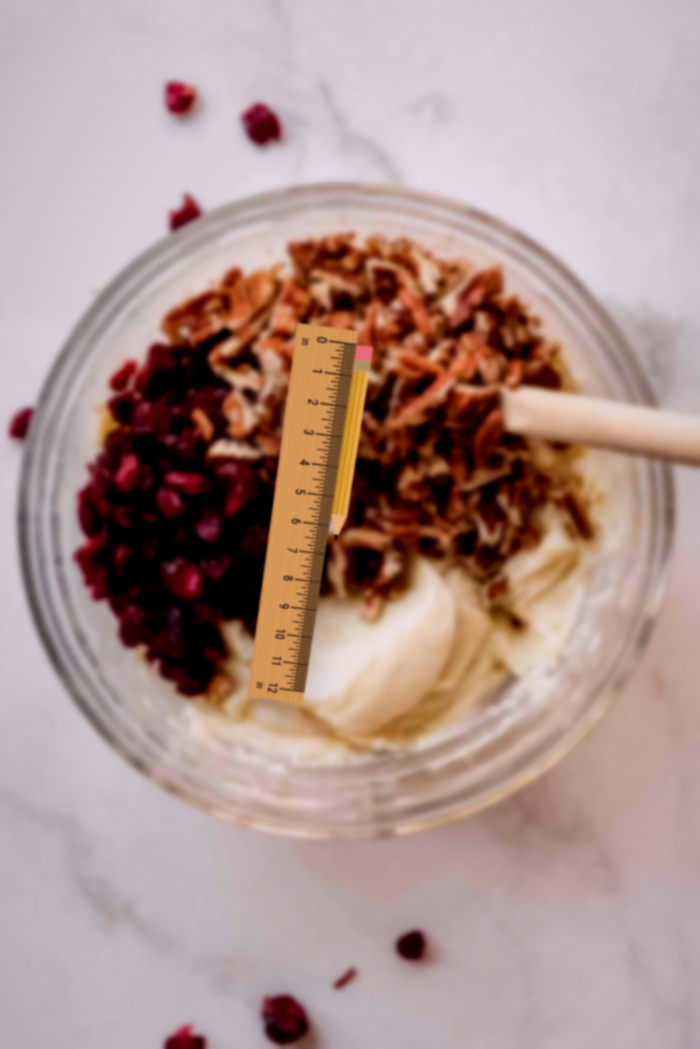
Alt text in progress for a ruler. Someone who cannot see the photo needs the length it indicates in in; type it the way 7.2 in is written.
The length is 6.5 in
